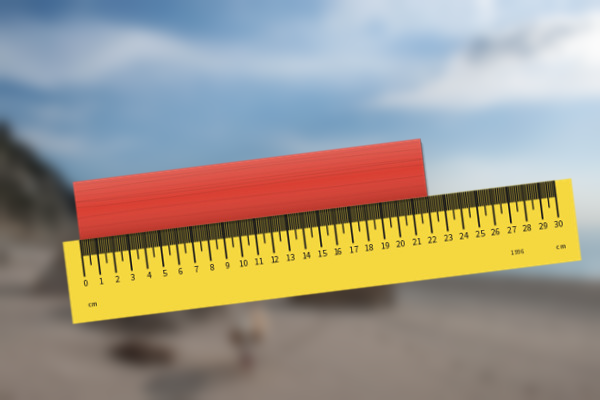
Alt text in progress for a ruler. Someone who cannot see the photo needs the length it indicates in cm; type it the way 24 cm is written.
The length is 22 cm
